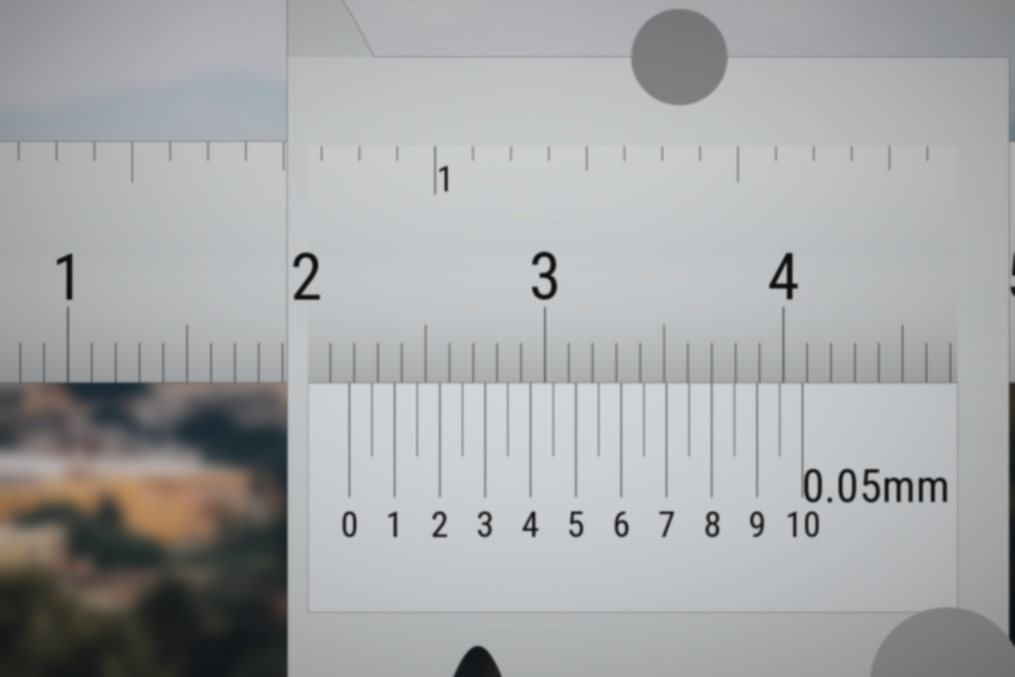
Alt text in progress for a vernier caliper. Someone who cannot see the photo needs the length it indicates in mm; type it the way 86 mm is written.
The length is 21.8 mm
